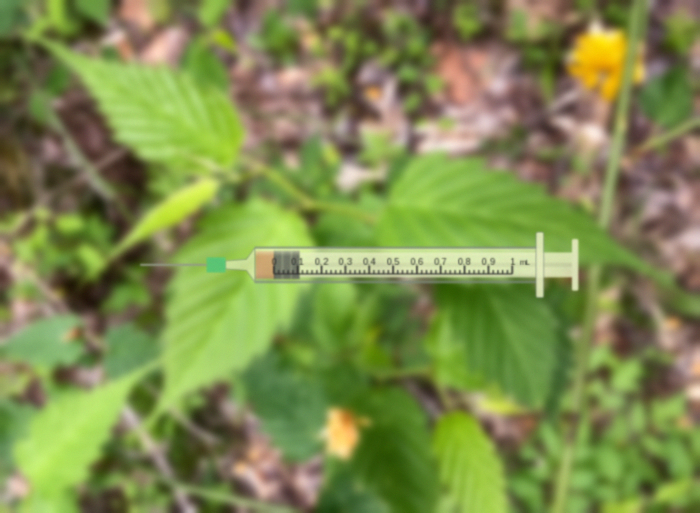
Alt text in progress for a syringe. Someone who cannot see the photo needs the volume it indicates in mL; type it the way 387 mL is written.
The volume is 0 mL
